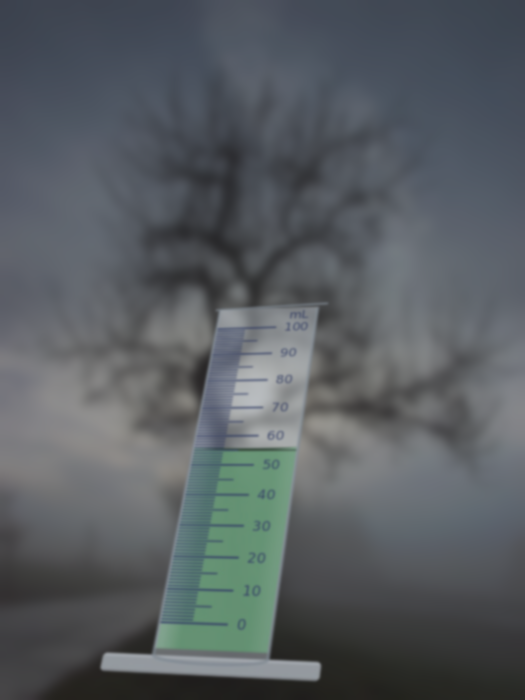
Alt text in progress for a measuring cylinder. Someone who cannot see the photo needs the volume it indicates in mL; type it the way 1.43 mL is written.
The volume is 55 mL
